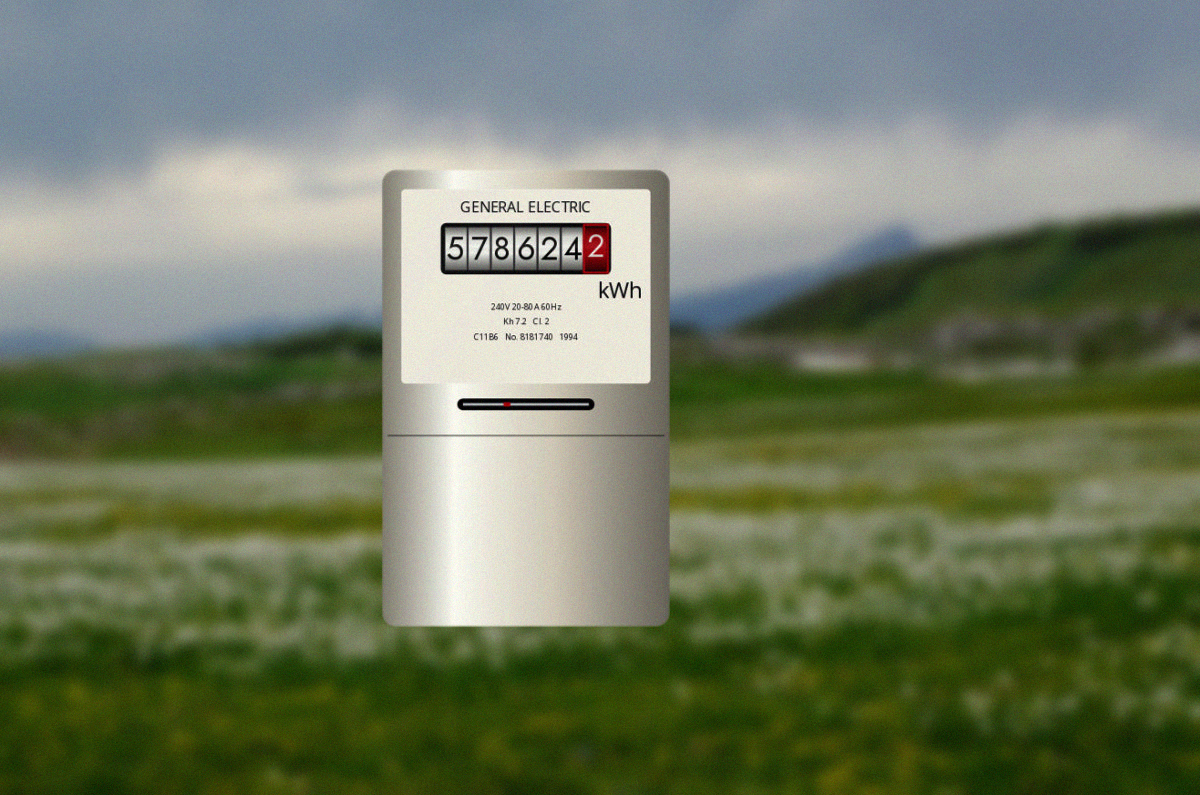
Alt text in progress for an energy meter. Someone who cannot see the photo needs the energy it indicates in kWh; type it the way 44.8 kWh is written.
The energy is 578624.2 kWh
